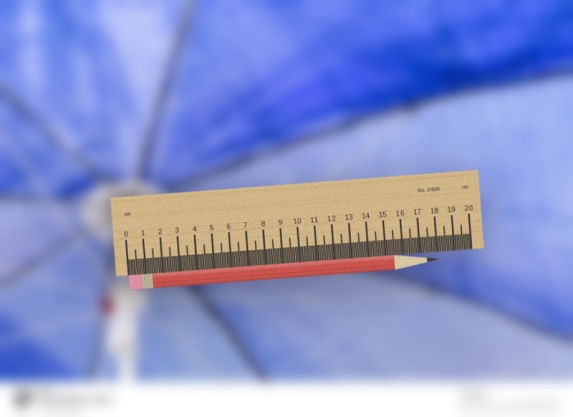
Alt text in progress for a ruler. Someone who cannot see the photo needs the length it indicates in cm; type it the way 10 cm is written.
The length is 18 cm
